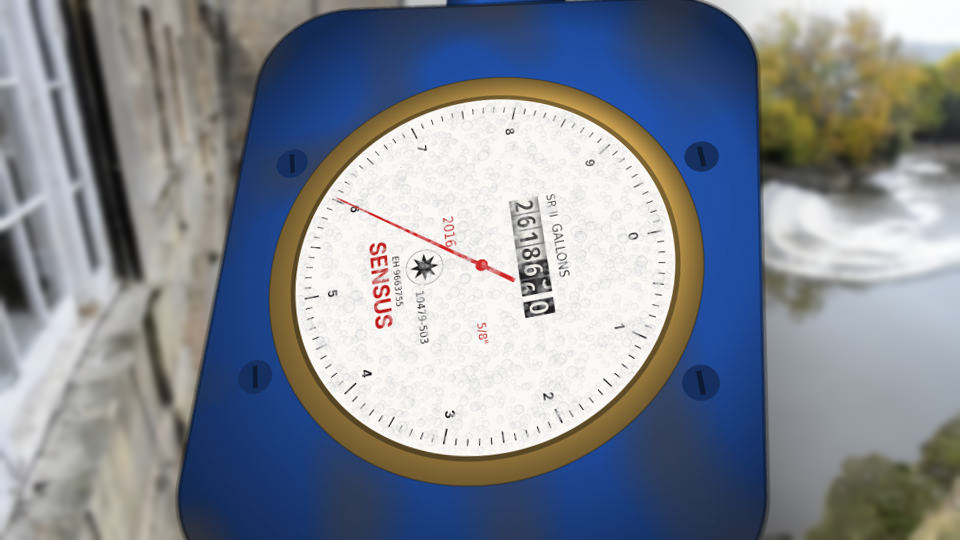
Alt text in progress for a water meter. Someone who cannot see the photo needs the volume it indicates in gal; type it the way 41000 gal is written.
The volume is 2618656.0 gal
